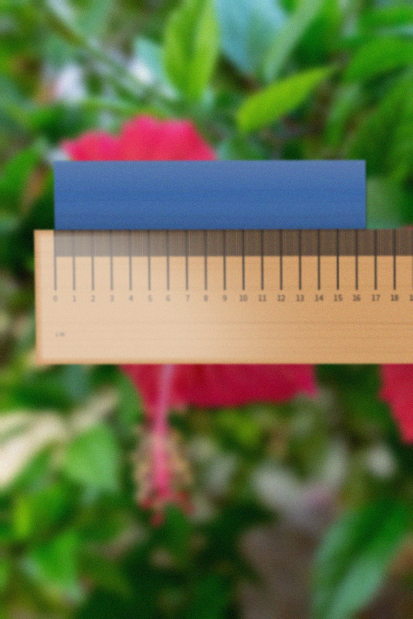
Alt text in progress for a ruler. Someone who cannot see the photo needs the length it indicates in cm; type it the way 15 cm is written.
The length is 16.5 cm
